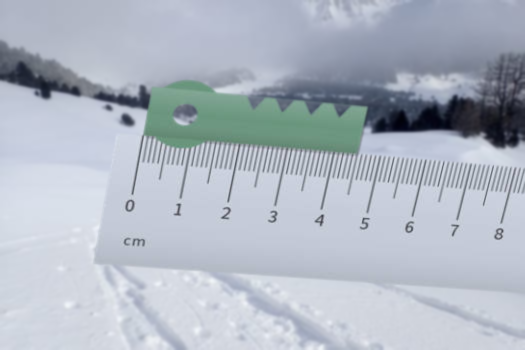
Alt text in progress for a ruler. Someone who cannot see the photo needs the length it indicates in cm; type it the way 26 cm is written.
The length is 4.5 cm
